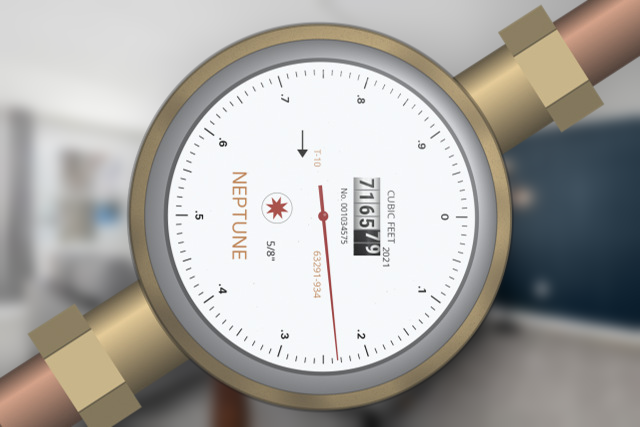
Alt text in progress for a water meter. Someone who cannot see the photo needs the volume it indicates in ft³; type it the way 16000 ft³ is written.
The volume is 716579.23 ft³
